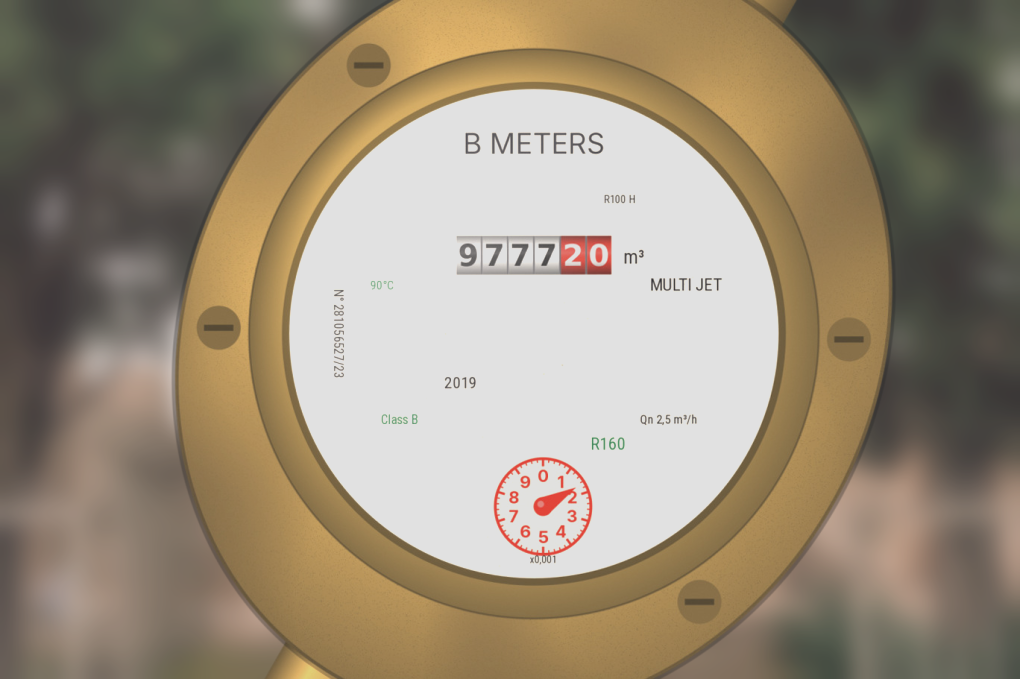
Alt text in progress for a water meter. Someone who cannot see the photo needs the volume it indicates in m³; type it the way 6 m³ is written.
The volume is 9777.201 m³
